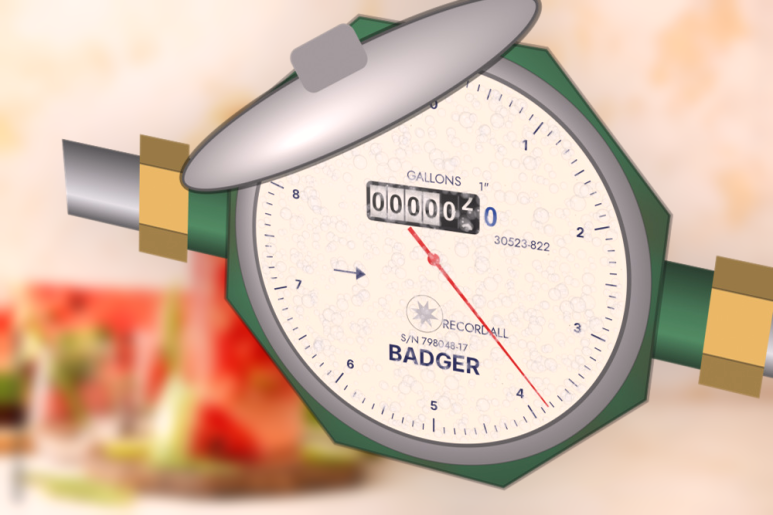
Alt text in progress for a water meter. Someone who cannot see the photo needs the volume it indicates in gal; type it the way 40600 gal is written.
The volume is 23.8 gal
